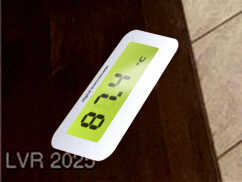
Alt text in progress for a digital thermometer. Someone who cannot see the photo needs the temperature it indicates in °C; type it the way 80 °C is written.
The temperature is 87.4 °C
